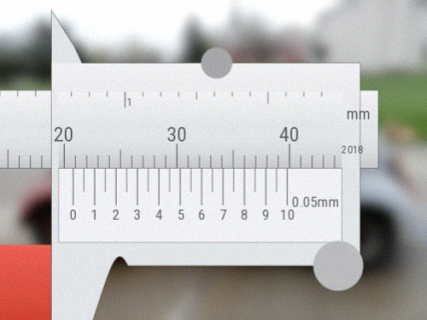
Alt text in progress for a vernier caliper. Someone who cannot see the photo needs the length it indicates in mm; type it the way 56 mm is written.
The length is 20.8 mm
